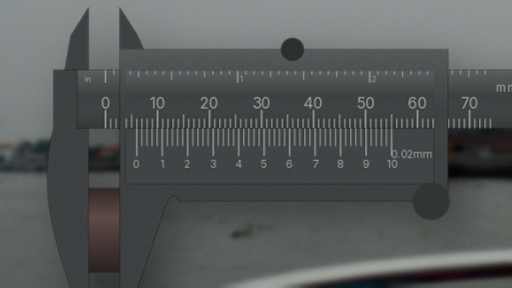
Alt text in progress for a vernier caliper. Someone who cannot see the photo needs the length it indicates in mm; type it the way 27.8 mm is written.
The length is 6.0 mm
